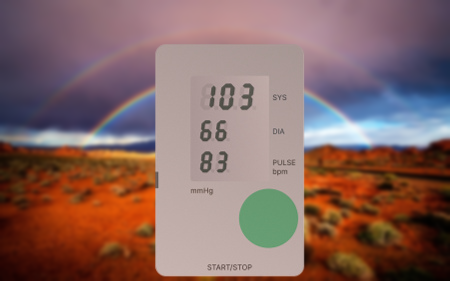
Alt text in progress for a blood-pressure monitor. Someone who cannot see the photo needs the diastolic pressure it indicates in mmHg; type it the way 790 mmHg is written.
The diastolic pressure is 66 mmHg
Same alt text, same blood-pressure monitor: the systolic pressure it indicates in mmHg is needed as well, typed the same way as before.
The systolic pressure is 103 mmHg
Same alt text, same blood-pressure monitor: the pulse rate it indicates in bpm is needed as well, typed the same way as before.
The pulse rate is 83 bpm
